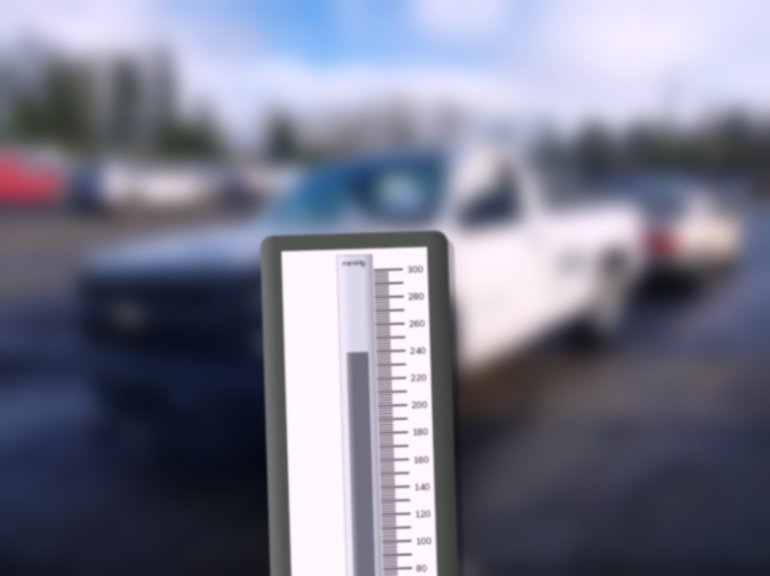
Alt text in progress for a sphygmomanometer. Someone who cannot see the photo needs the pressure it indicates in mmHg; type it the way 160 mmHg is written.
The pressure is 240 mmHg
